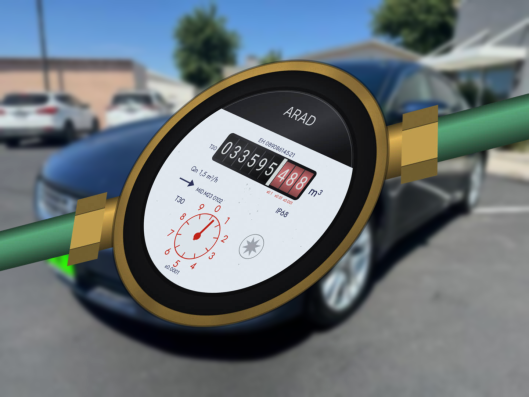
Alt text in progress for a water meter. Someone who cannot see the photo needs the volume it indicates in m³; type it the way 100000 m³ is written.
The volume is 33595.4880 m³
